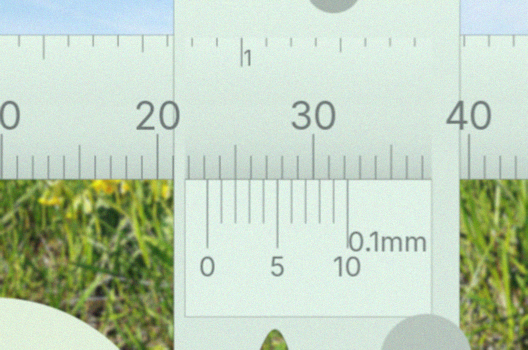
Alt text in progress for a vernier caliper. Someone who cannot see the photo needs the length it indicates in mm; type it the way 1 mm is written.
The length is 23.2 mm
